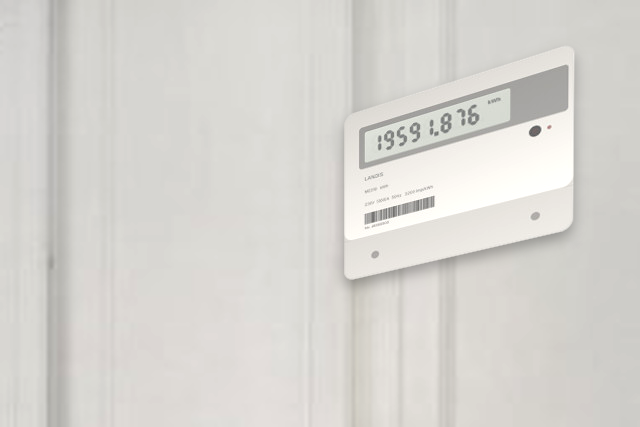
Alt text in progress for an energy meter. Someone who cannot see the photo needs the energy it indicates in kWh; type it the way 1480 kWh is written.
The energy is 19591.876 kWh
